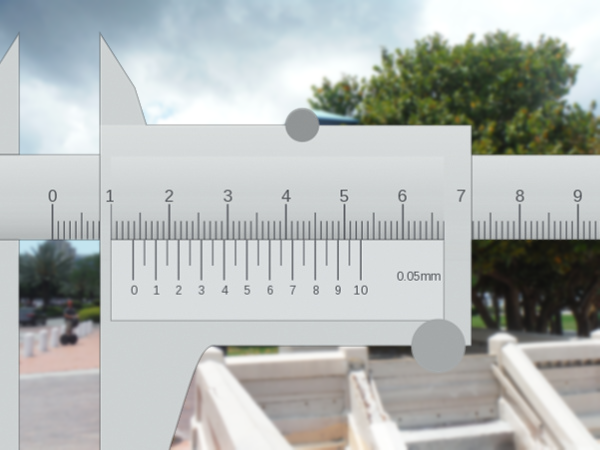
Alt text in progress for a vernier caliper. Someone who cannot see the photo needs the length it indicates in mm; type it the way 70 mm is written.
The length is 13.8 mm
